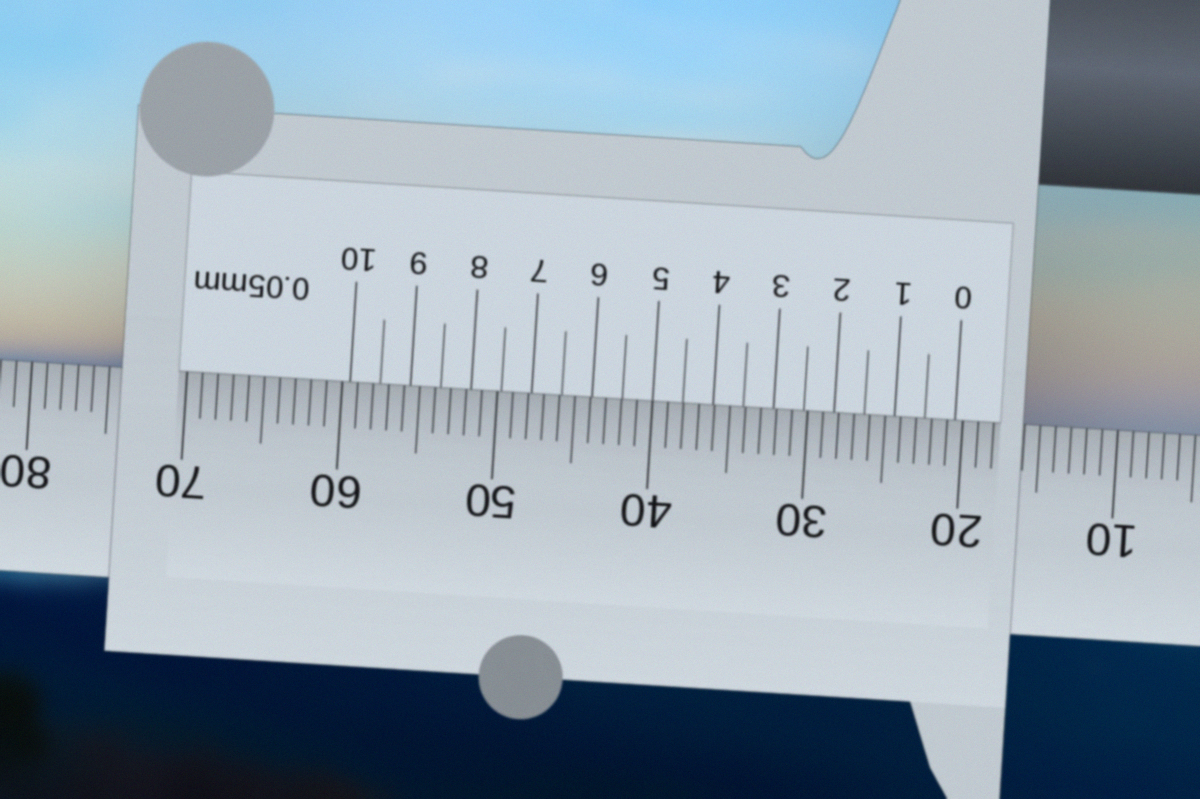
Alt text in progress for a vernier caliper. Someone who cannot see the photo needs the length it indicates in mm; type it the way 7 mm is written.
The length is 20.5 mm
